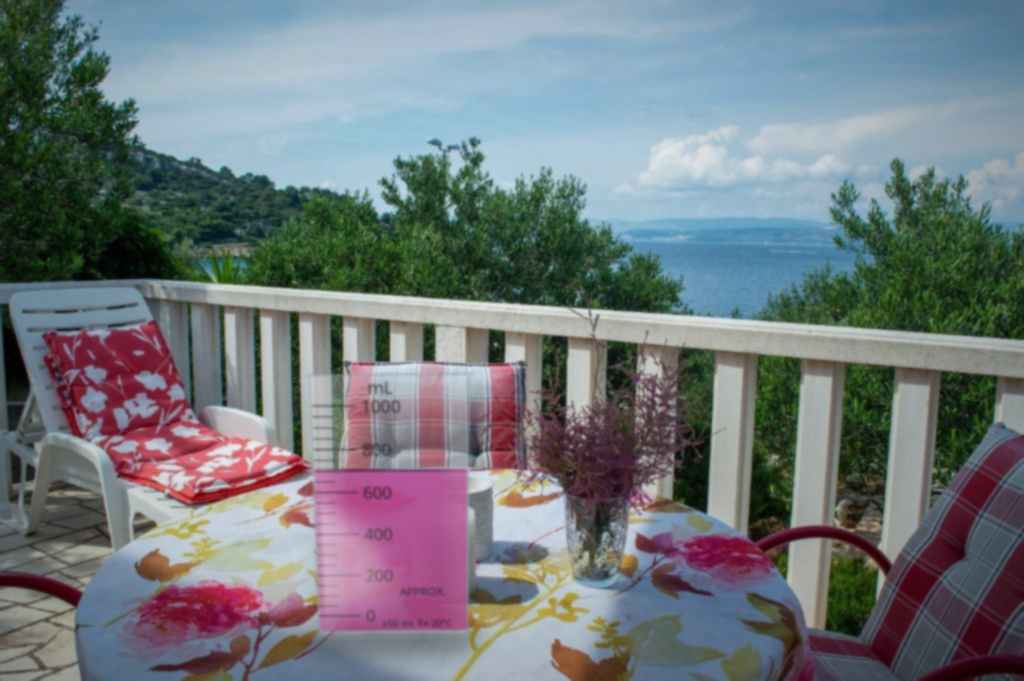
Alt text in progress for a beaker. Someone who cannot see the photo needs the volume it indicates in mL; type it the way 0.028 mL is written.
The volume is 700 mL
